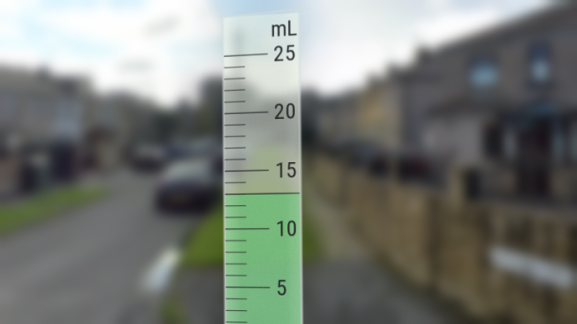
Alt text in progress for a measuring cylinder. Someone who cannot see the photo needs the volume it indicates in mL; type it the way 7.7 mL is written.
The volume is 13 mL
